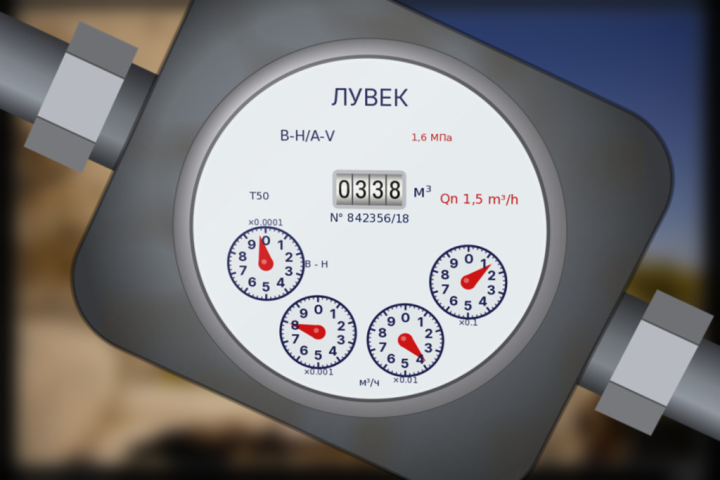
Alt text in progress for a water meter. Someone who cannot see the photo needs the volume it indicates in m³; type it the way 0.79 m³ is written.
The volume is 338.1379 m³
